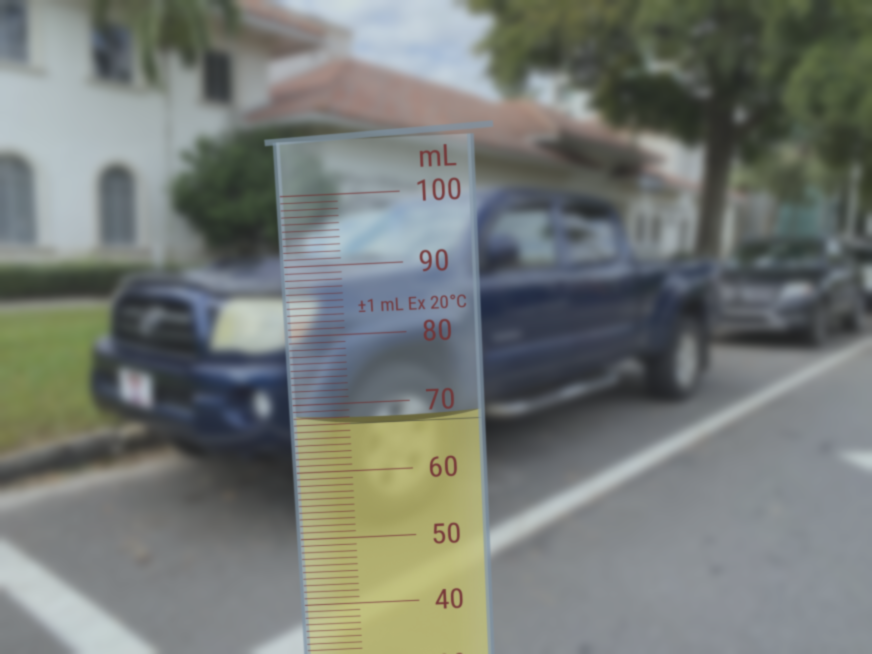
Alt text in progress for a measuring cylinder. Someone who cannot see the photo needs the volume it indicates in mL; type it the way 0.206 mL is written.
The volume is 67 mL
